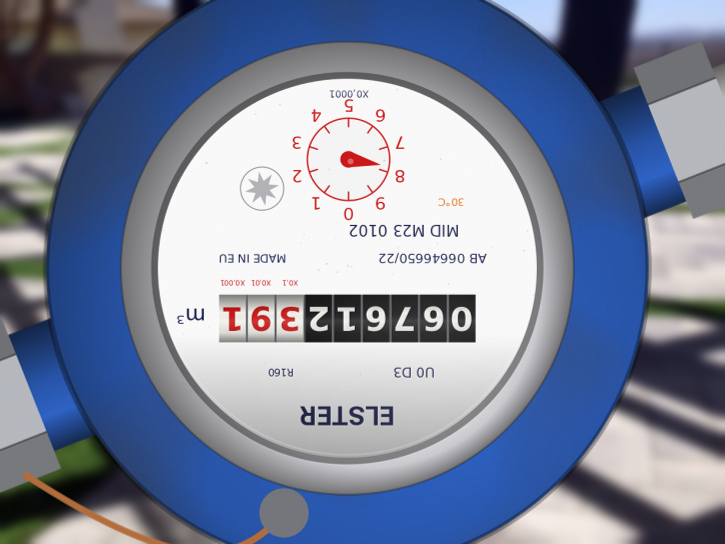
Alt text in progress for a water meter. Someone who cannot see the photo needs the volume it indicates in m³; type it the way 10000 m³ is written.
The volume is 67612.3917 m³
